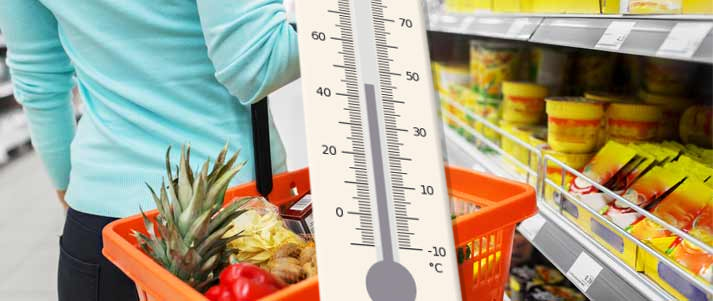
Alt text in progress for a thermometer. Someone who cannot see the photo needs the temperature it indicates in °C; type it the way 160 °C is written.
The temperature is 45 °C
